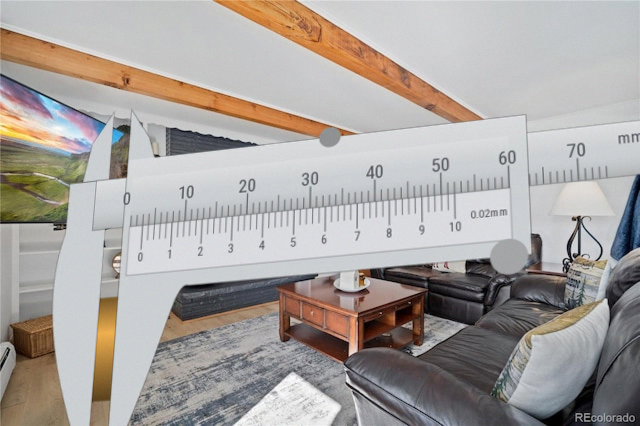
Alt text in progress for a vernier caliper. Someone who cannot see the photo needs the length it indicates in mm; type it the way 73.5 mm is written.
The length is 3.0 mm
